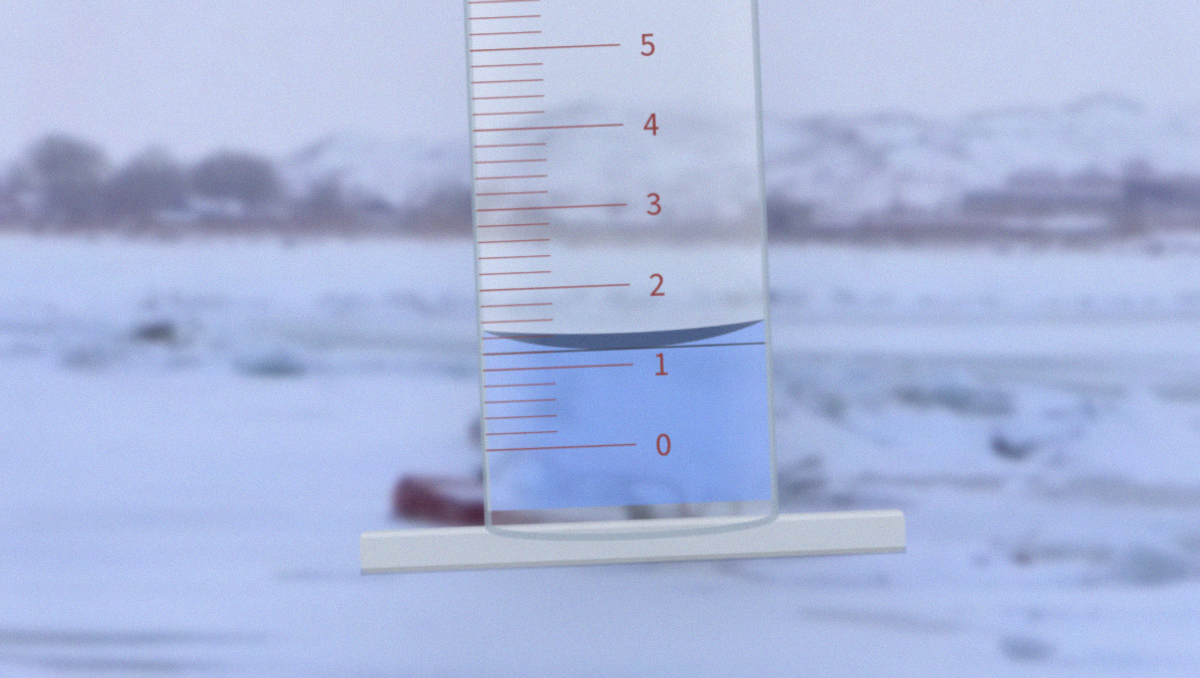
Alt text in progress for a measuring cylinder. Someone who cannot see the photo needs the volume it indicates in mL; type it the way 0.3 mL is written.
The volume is 1.2 mL
